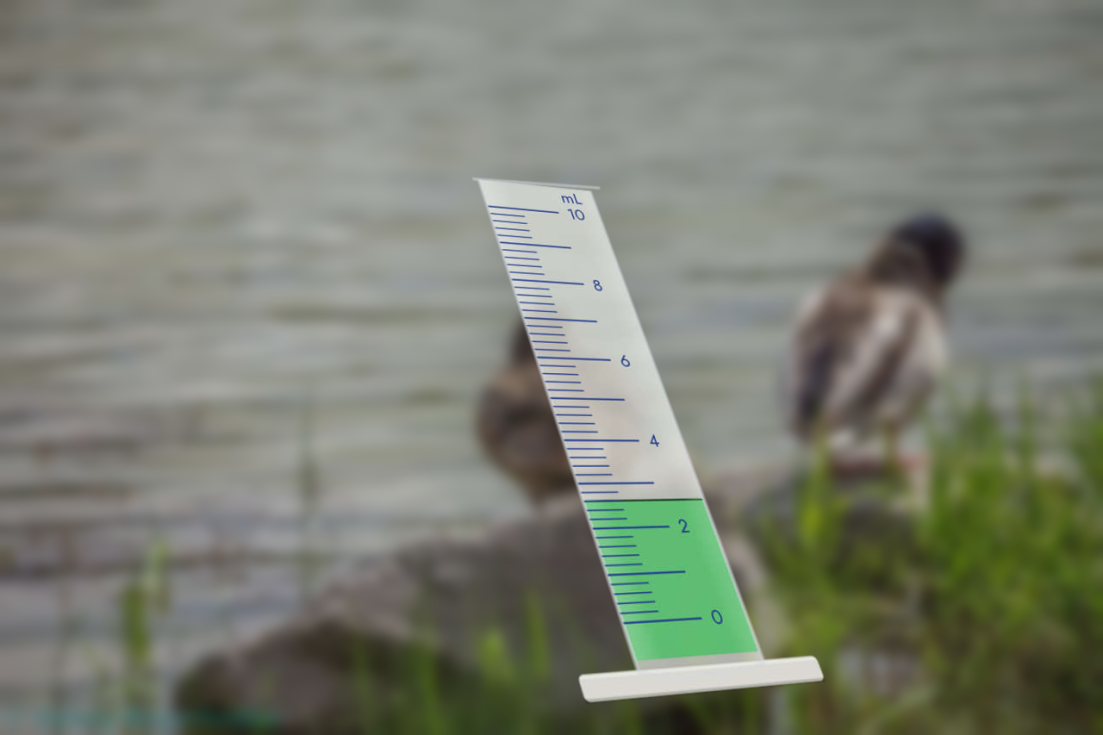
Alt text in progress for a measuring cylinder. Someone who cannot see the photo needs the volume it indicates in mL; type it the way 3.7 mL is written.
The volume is 2.6 mL
